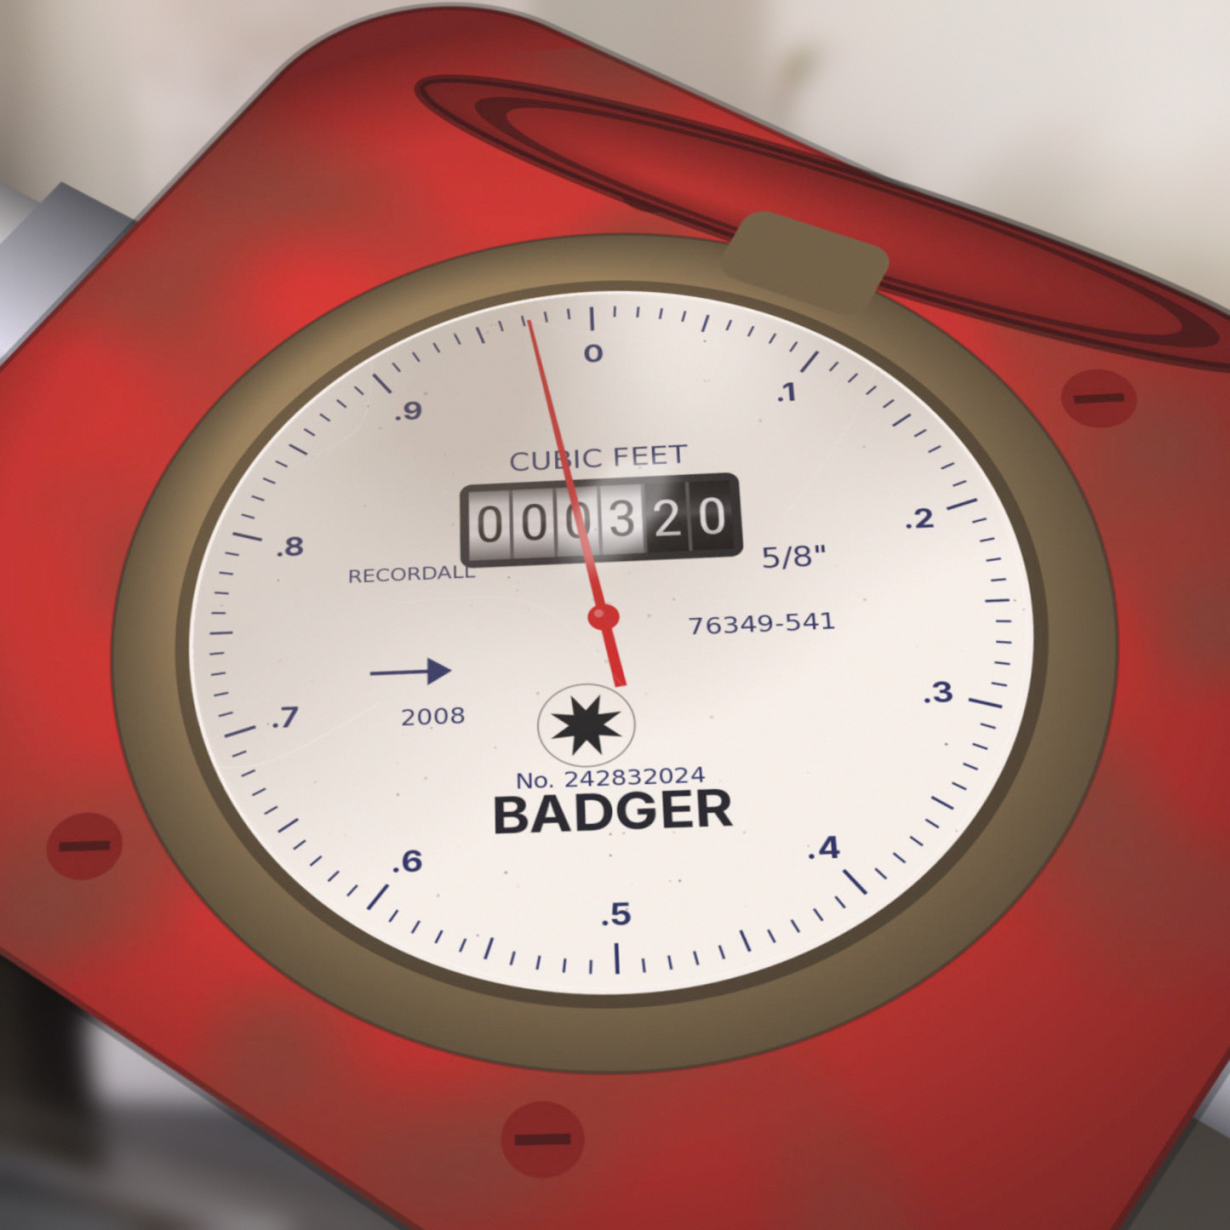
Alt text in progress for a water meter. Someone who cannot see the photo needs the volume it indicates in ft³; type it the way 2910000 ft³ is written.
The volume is 319.97 ft³
